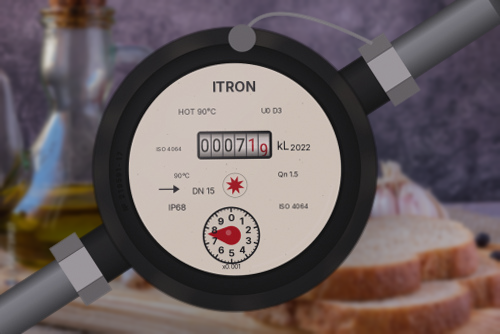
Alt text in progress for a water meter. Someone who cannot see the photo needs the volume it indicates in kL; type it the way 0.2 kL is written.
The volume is 7.187 kL
